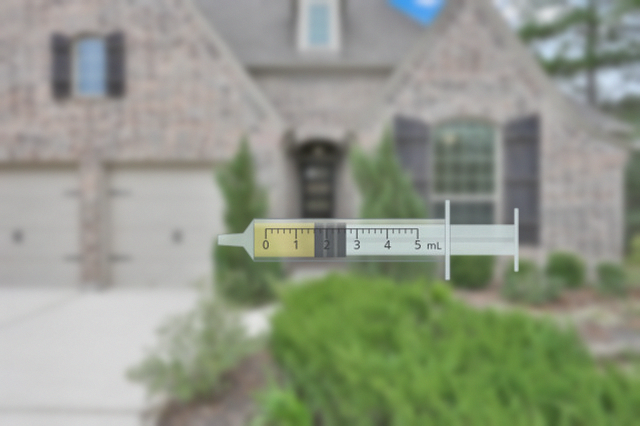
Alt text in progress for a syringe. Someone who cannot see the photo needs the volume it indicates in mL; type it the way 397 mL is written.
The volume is 1.6 mL
